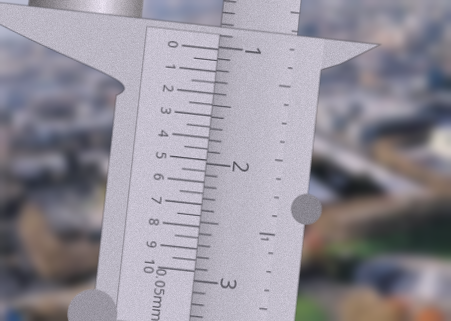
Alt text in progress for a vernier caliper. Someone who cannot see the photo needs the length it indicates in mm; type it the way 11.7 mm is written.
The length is 10.2 mm
